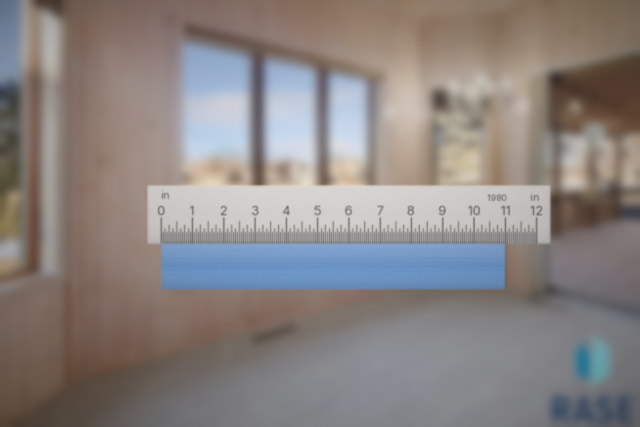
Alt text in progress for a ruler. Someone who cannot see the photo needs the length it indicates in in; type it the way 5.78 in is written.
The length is 11 in
